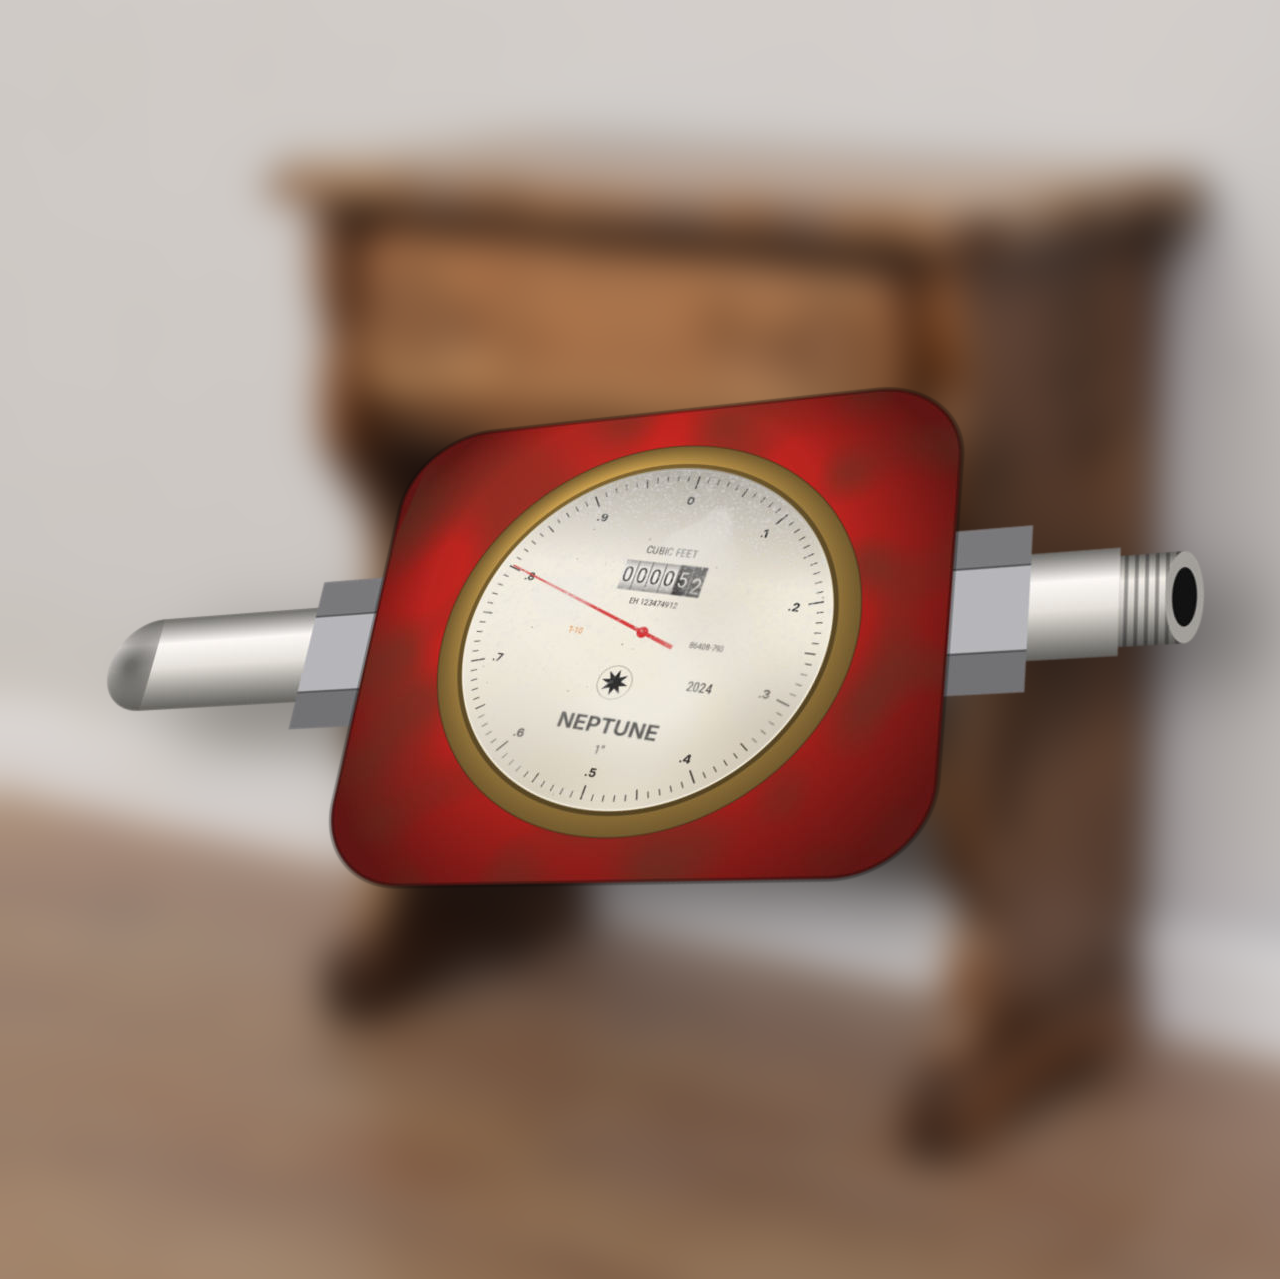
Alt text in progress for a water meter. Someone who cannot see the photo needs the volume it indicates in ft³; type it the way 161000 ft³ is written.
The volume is 51.80 ft³
